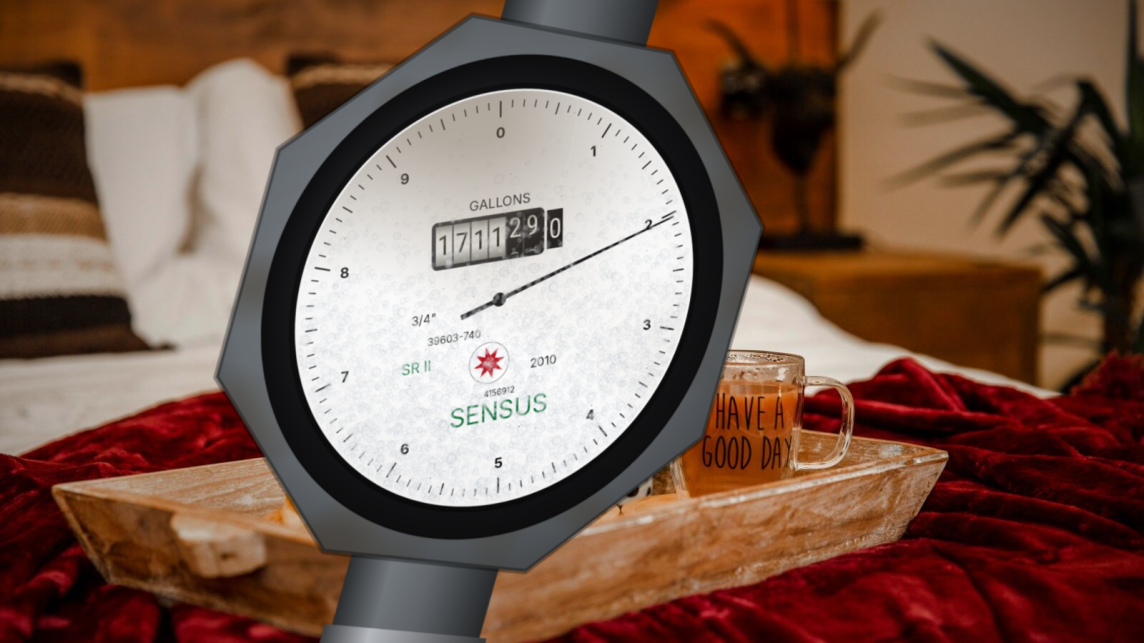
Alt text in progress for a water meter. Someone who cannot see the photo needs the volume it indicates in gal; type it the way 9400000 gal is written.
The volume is 1711292.0 gal
